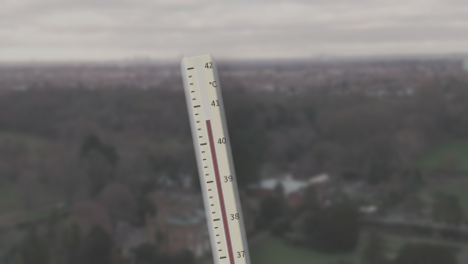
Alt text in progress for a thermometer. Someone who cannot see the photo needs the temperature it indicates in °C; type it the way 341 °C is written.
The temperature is 40.6 °C
